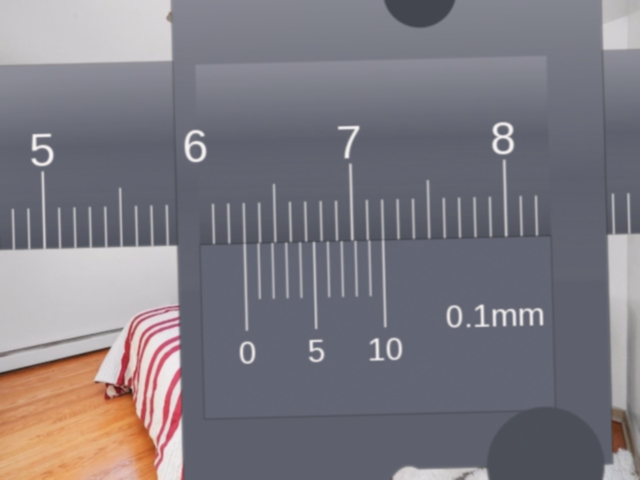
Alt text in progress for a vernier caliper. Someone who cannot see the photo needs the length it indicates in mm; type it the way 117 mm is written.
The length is 63.0 mm
